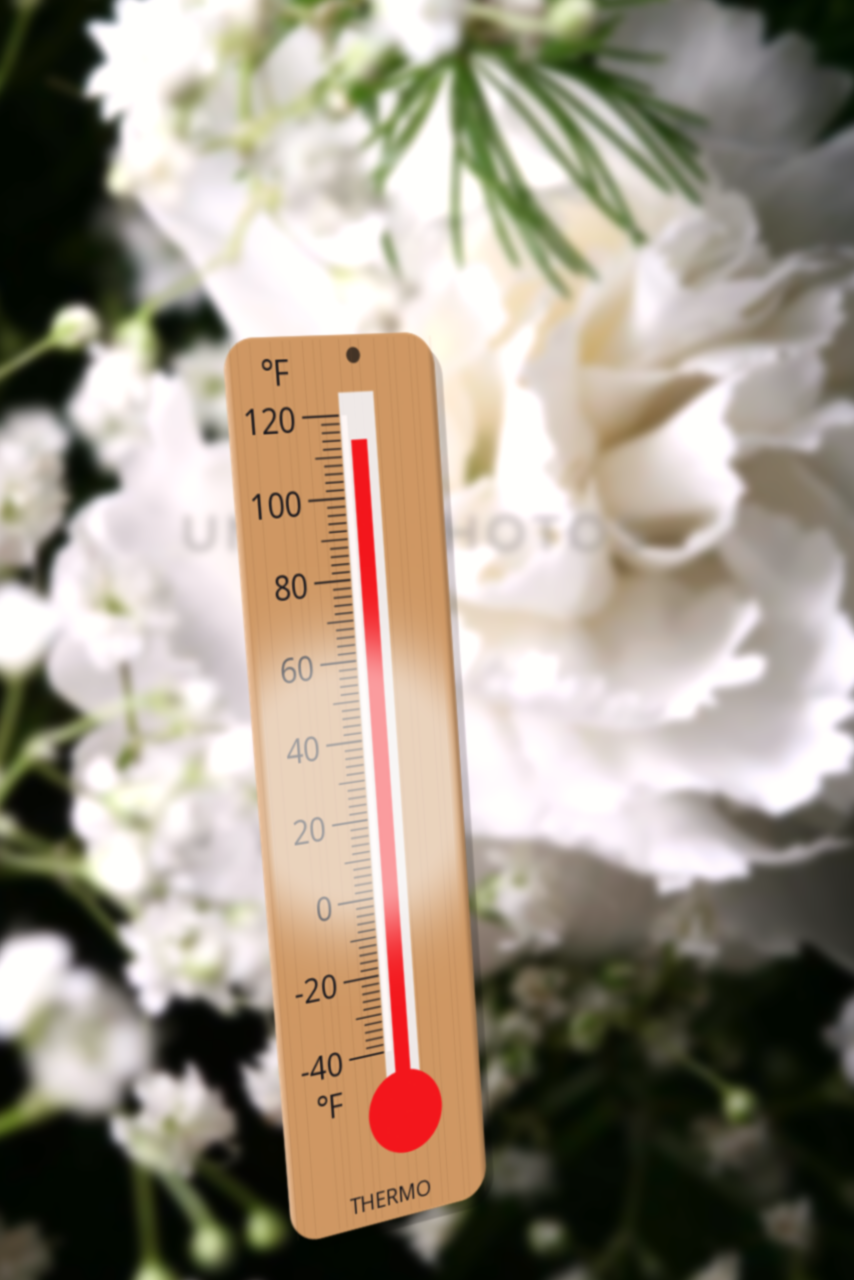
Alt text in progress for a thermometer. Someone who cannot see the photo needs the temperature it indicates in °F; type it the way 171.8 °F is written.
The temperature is 114 °F
